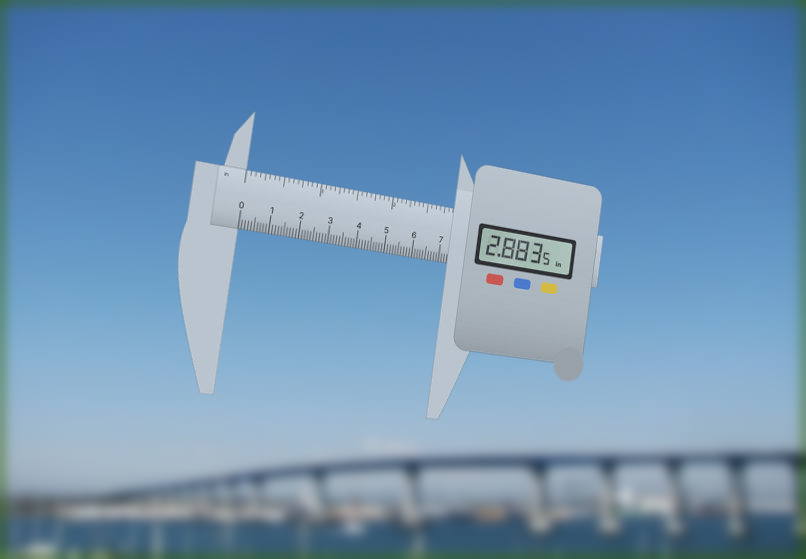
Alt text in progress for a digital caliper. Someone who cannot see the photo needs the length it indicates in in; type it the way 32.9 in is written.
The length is 2.8835 in
